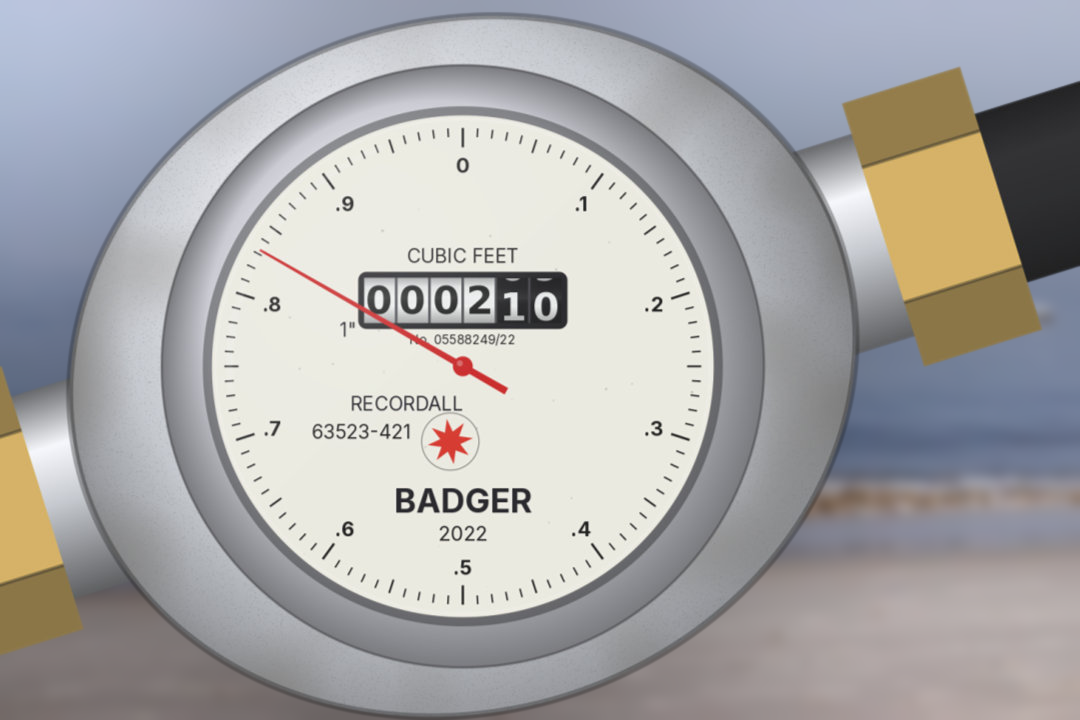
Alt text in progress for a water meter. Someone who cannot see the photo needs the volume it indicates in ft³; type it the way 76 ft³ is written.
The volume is 209.83 ft³
